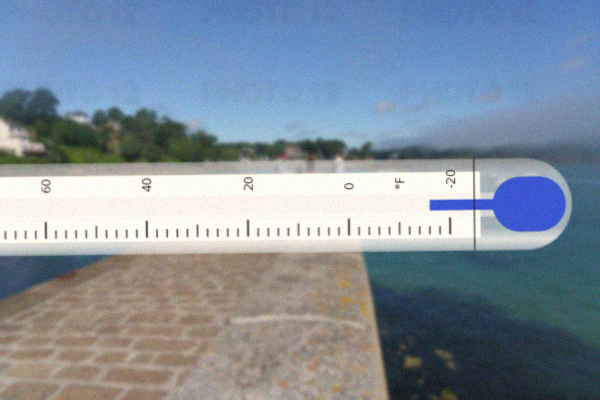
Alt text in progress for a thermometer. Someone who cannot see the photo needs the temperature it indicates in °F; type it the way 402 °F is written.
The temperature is -16 °F
